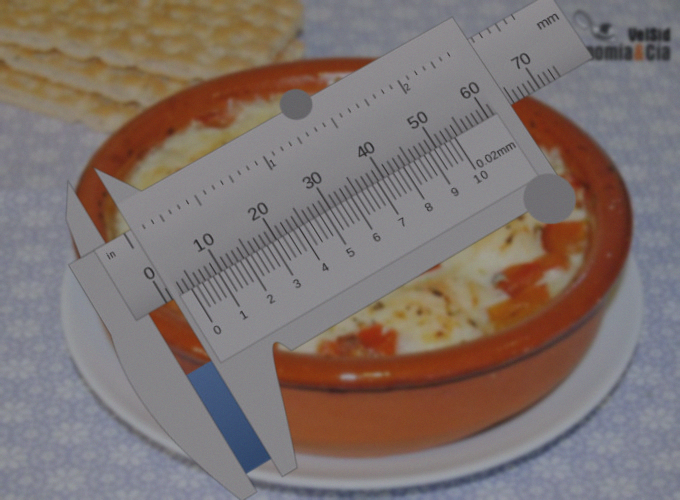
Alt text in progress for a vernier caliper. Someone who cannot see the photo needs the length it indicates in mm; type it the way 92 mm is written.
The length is 4.5 mm
